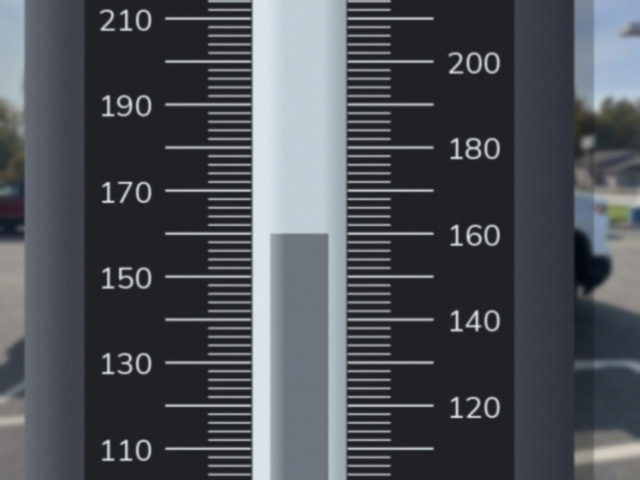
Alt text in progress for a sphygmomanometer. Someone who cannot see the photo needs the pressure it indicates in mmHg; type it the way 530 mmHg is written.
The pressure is 160 mmHg
